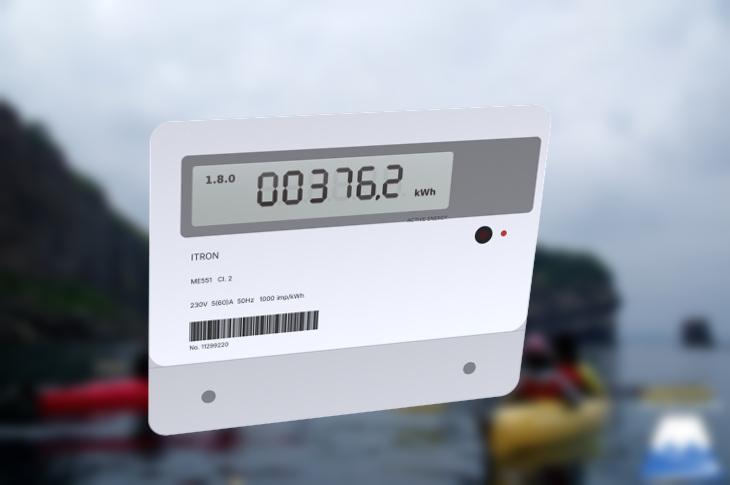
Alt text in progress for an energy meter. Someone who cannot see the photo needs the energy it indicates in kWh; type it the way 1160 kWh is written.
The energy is 376.2 kWh
